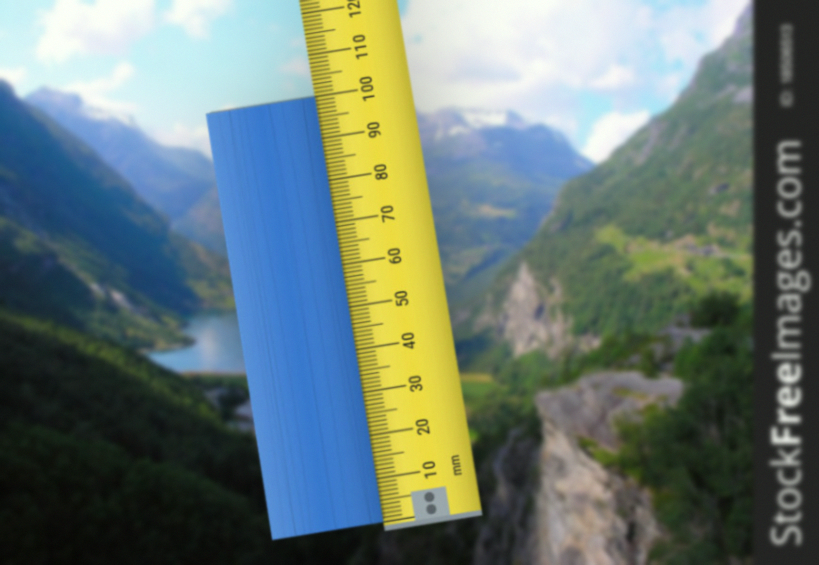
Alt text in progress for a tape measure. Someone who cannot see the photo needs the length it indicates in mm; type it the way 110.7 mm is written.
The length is 100 mm
